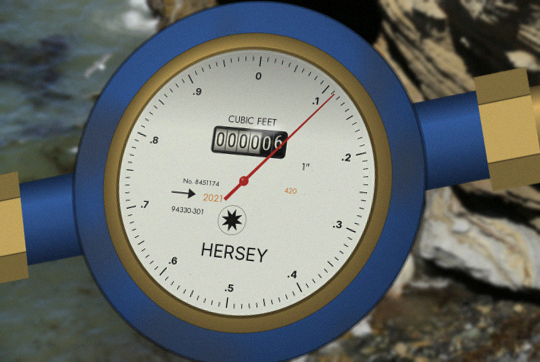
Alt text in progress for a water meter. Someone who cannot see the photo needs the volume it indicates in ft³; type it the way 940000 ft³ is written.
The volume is 6.11 ft³
